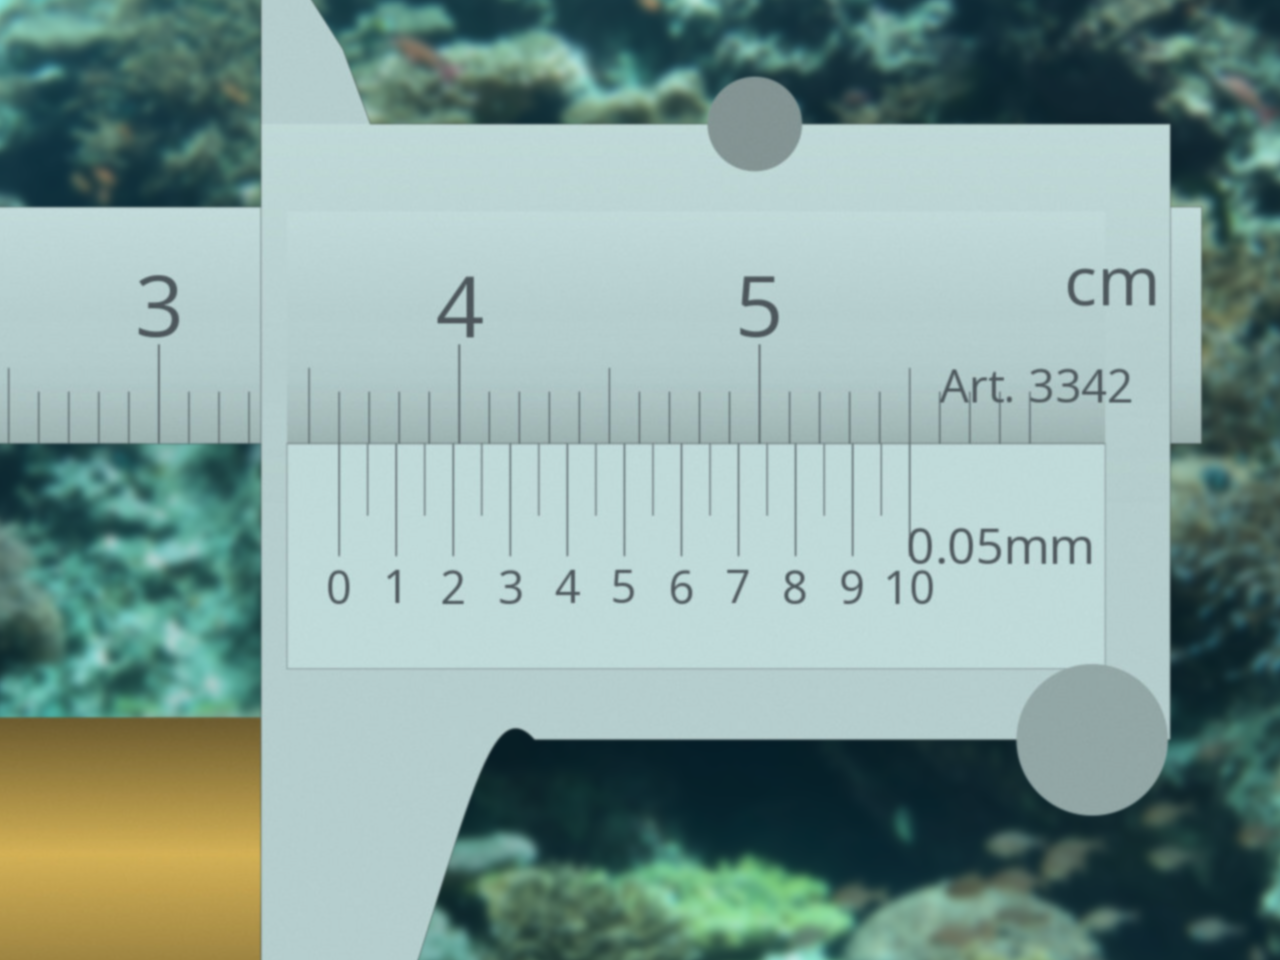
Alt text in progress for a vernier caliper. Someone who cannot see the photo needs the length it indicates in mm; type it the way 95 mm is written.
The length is 36.0 mm
